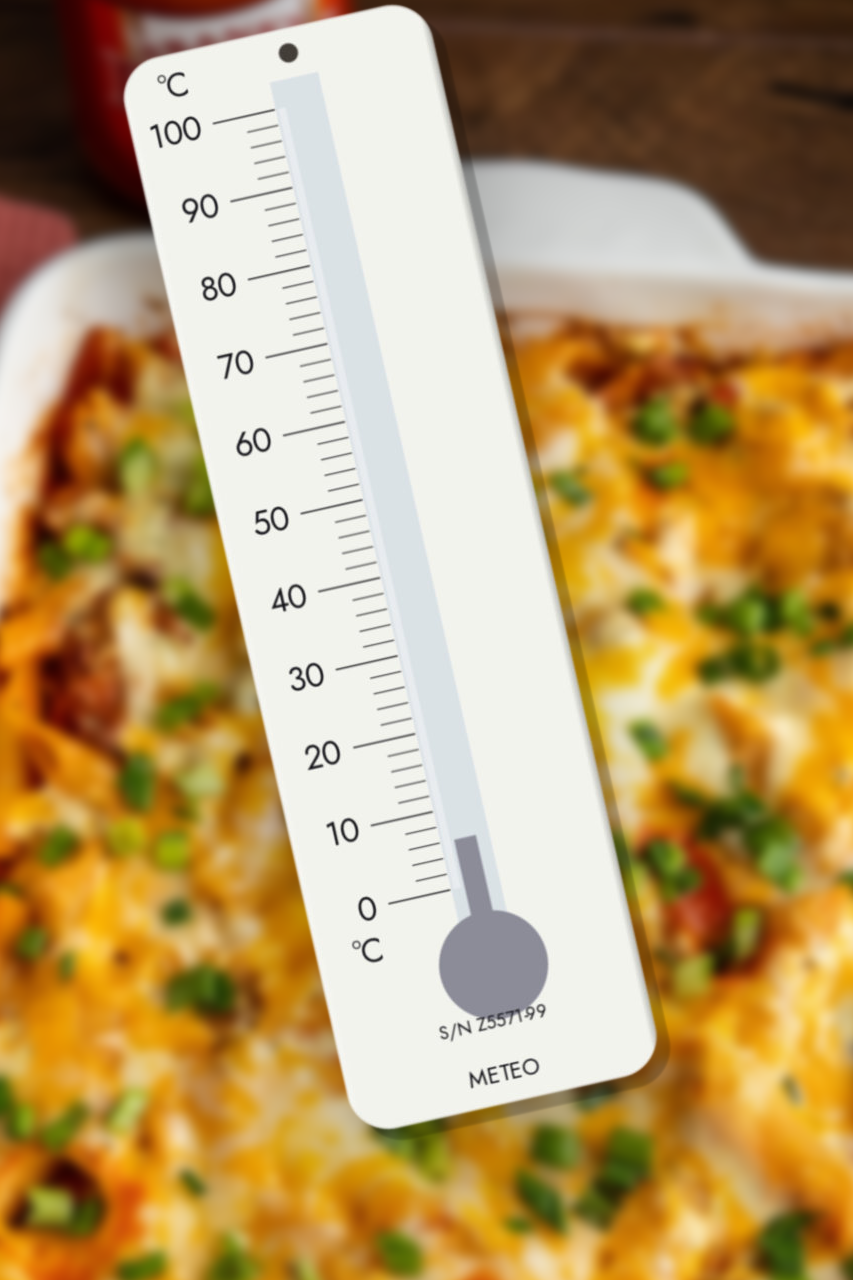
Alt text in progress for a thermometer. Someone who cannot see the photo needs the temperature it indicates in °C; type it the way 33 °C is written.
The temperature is 6 °C
